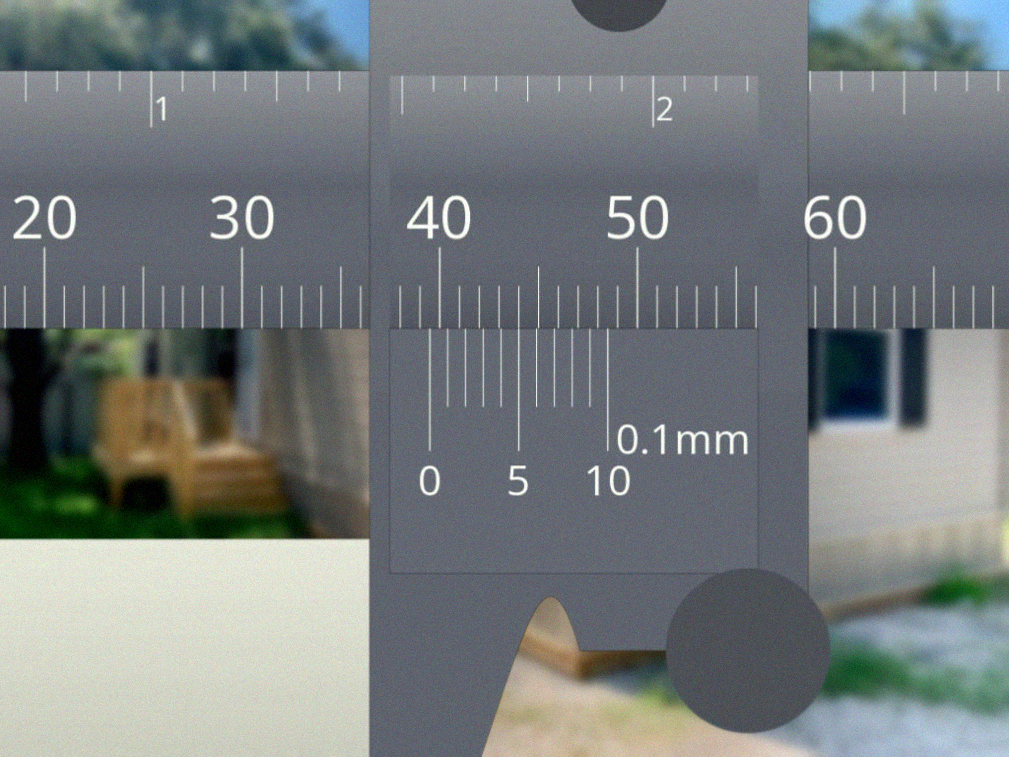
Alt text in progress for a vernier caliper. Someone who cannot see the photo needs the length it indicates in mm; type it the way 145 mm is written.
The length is 39.5 mm
